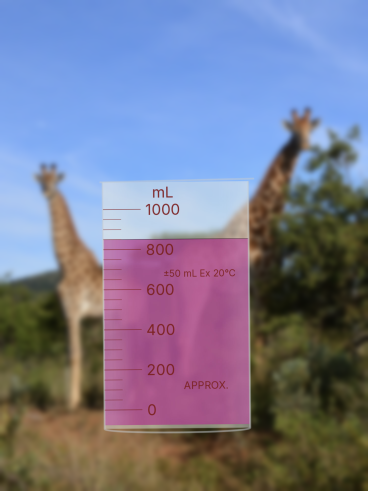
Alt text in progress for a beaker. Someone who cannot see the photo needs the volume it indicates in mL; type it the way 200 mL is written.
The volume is 850 mL
